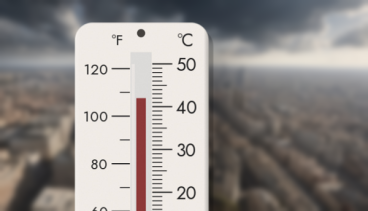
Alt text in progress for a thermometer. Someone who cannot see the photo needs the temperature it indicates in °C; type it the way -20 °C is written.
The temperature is 42 °C
